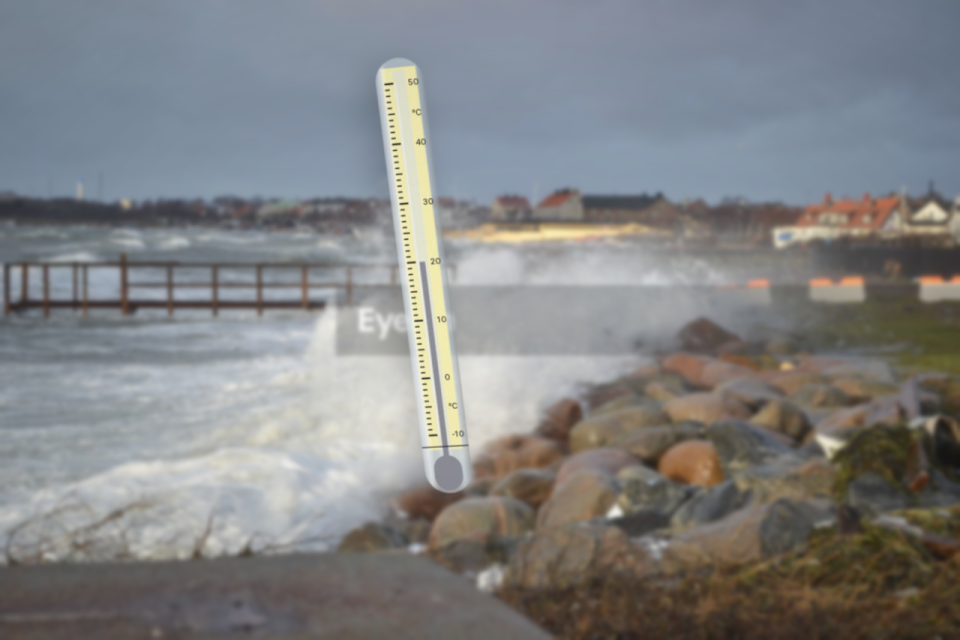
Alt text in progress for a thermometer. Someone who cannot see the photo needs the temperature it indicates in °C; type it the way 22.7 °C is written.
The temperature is 20 °C
